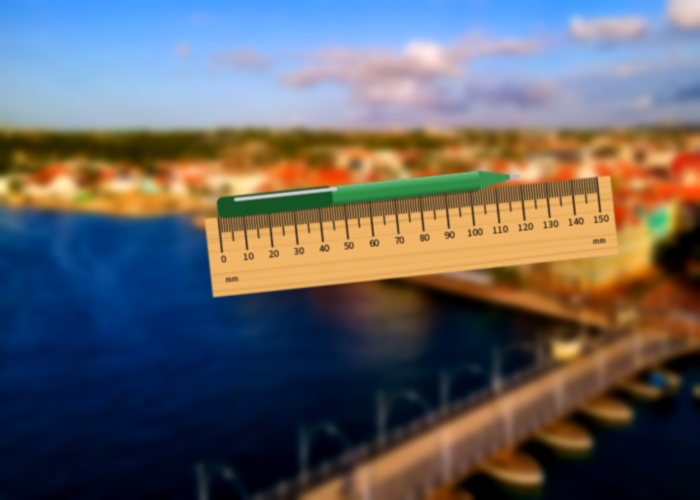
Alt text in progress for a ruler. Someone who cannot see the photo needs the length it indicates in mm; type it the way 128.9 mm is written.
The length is 120 mm
